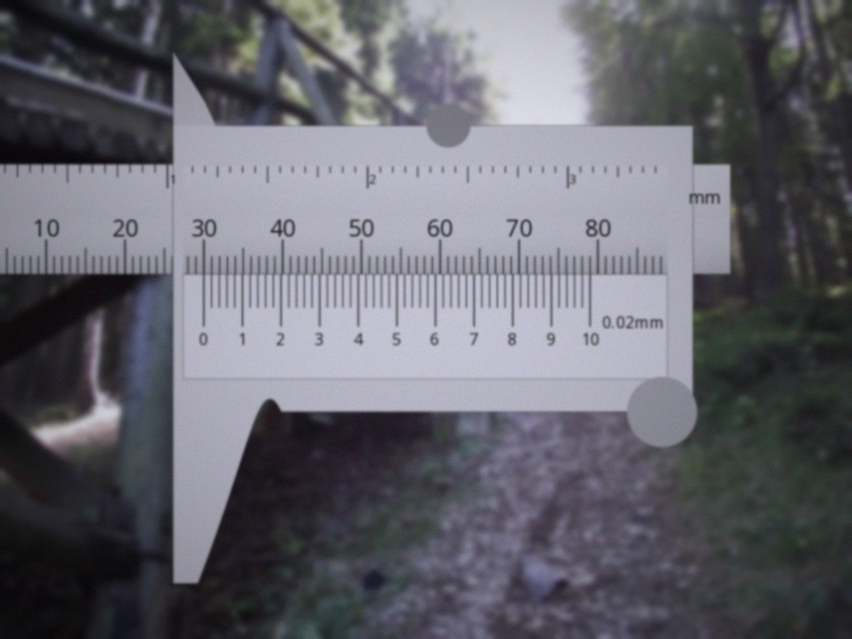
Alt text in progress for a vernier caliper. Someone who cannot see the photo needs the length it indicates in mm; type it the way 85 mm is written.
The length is 30.0 mm
